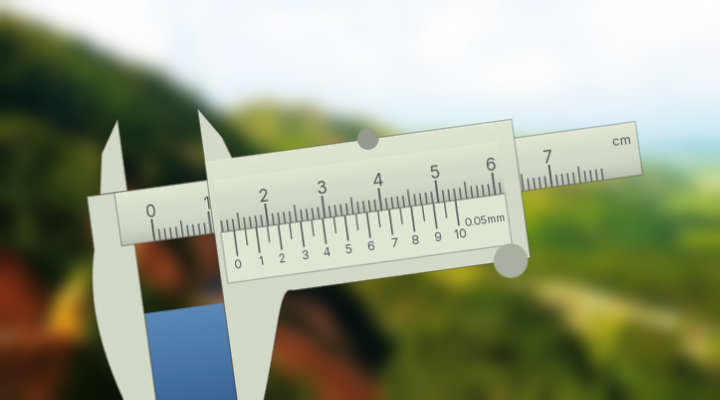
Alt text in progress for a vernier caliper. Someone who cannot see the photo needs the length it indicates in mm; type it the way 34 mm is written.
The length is 14.0 mm
